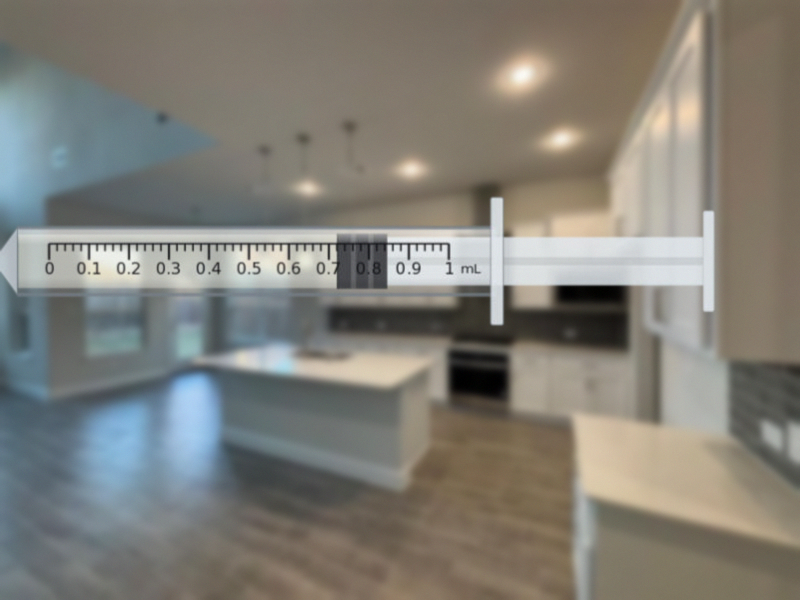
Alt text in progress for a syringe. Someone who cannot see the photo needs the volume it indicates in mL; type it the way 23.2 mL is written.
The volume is 0.72 mL
